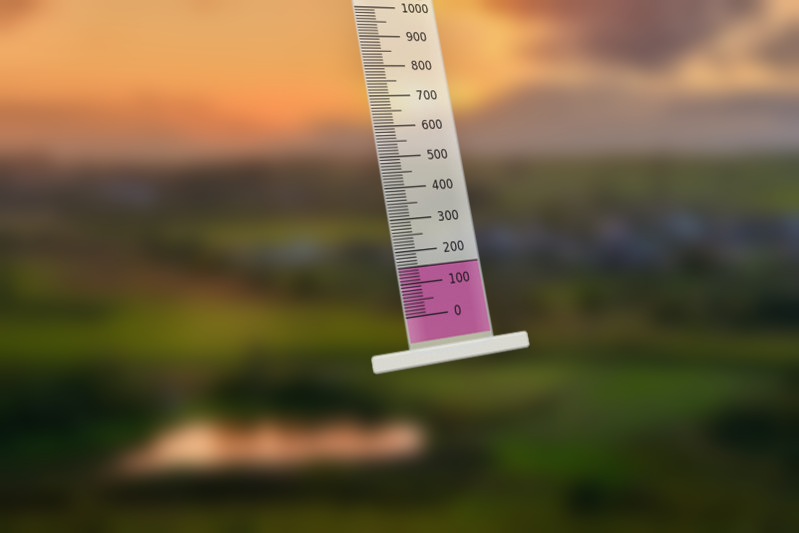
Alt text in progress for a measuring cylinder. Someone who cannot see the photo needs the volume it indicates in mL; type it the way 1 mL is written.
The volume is 150 mL
